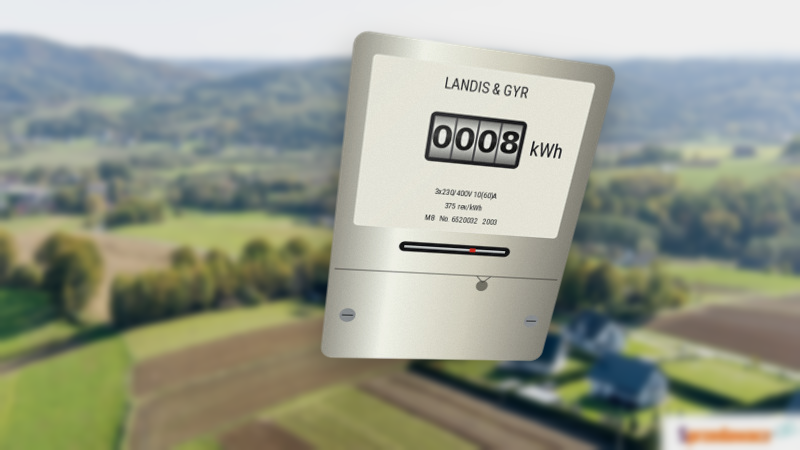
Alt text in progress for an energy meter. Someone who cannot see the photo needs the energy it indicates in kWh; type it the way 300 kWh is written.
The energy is 8 kWh
